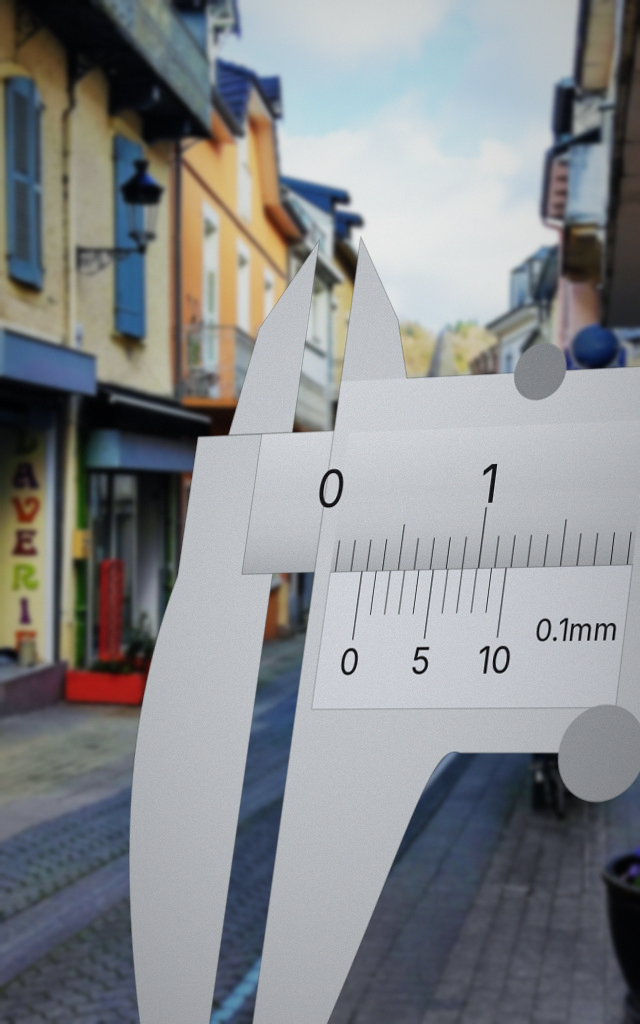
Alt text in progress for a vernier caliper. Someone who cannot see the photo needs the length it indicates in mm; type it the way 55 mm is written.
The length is 2.7 mm
